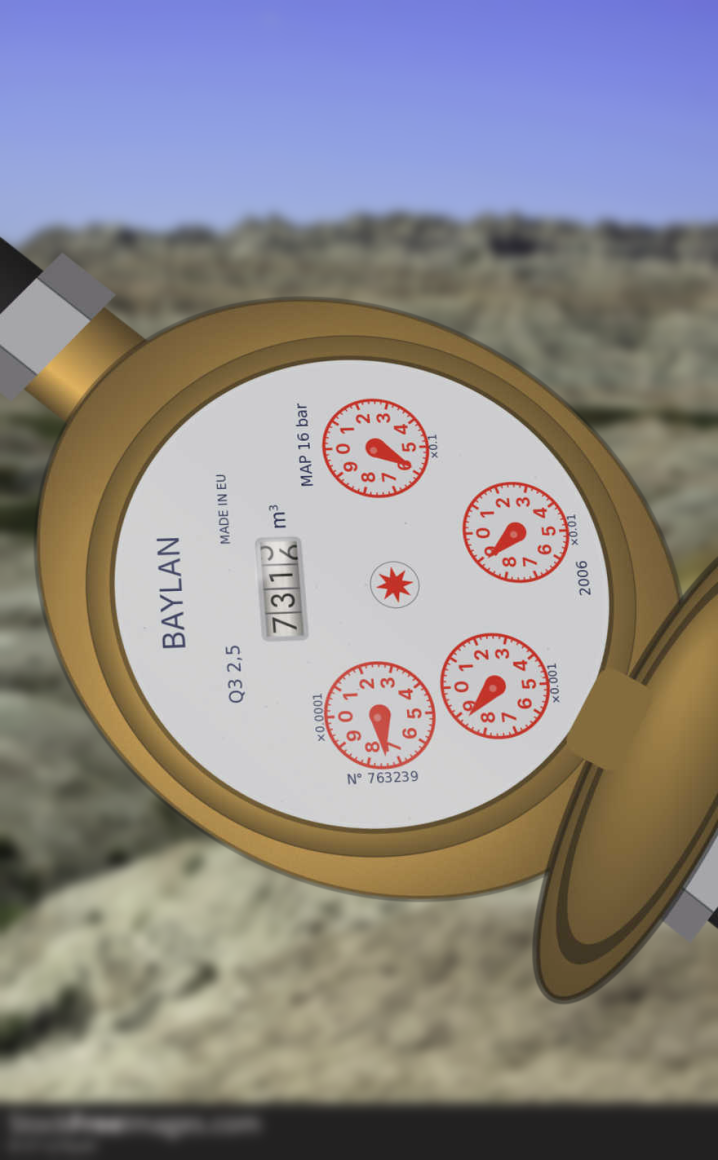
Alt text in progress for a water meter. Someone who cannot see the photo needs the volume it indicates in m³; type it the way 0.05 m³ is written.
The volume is 7315.5887 m³
